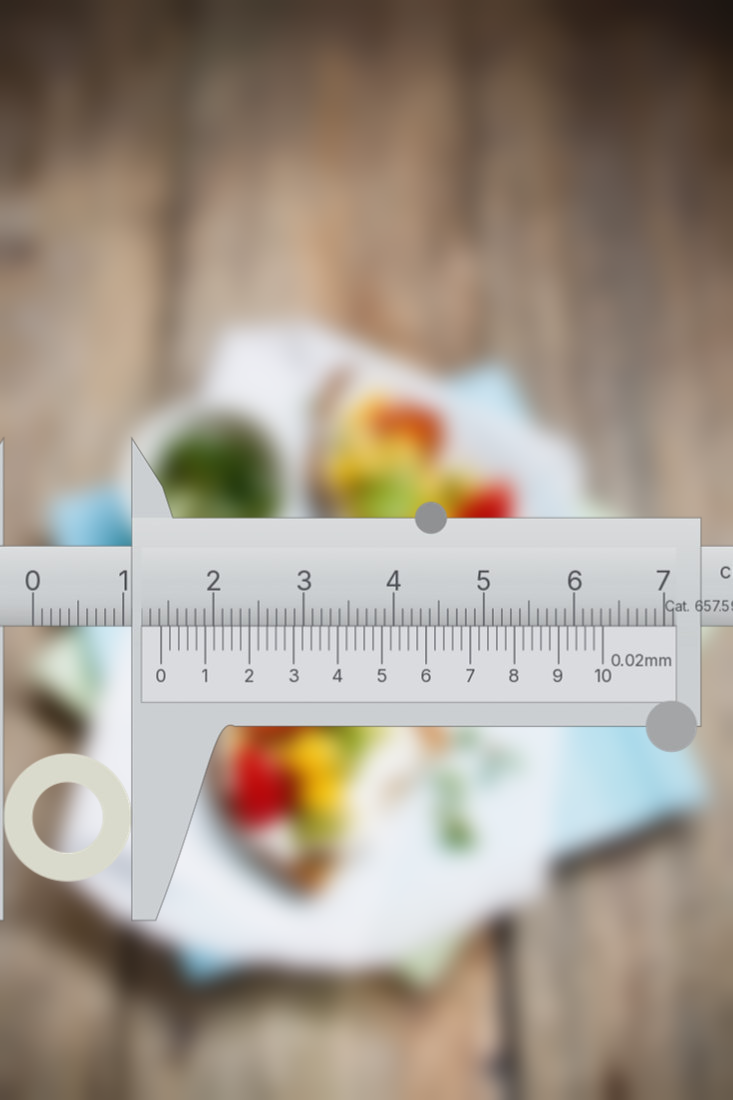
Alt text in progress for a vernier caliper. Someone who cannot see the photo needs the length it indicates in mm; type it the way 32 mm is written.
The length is 14.2 mm
